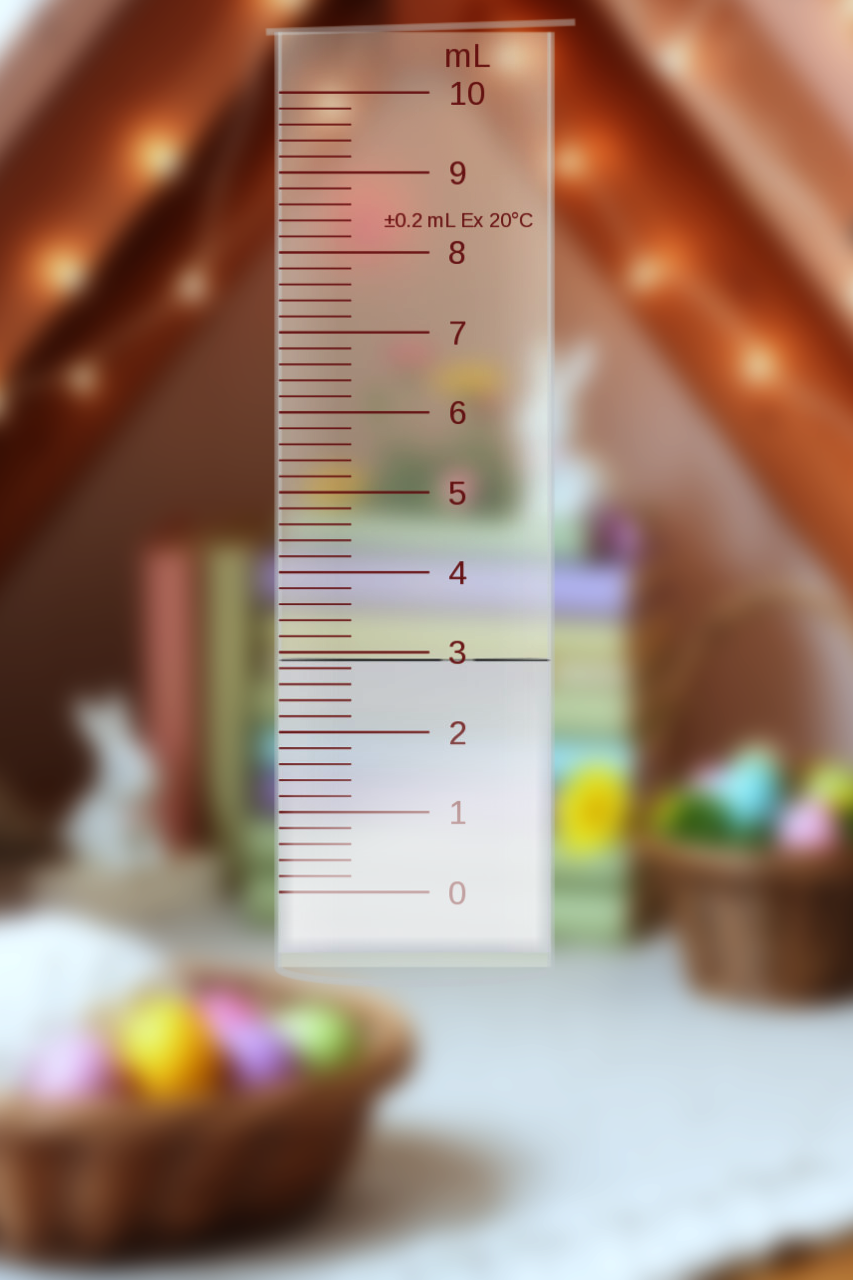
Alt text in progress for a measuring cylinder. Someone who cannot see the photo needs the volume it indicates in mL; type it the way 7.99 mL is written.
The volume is 2.9 mL
